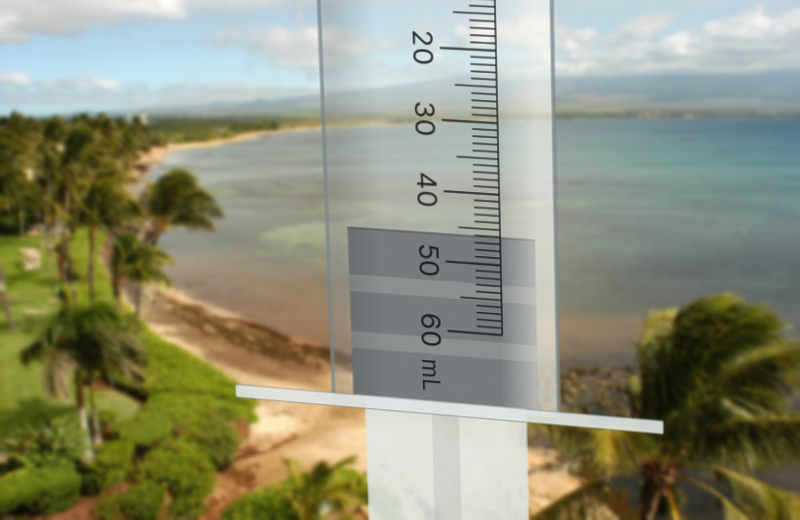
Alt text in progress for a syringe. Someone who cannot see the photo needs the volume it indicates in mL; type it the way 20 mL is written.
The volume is 46 mL
